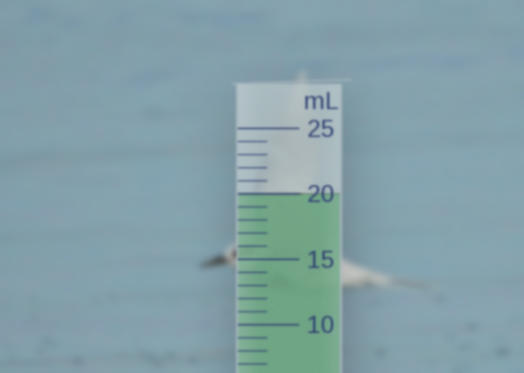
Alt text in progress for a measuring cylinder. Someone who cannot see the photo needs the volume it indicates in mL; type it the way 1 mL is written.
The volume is 20 mL
